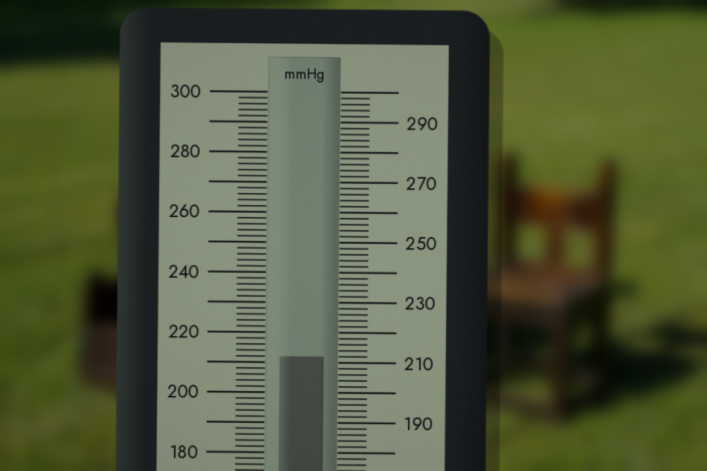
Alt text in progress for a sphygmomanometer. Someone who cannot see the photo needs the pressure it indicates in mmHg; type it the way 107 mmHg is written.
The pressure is 212 mmHg
